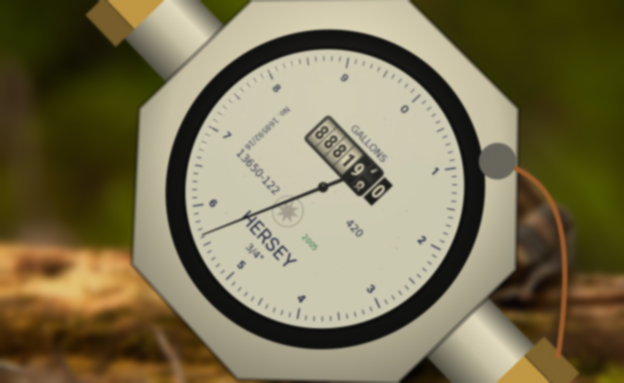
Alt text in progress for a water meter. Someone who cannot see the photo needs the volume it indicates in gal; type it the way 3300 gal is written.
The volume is 8881975.6 gal
